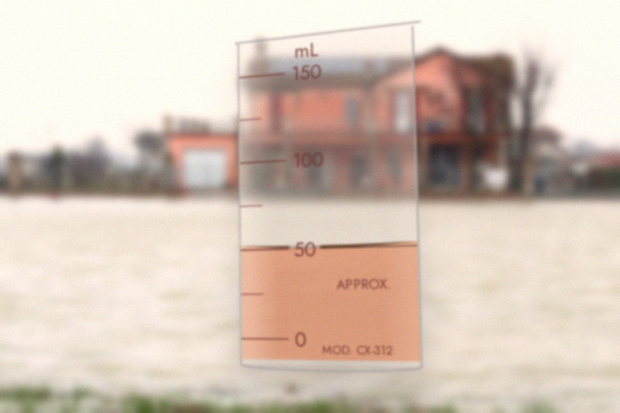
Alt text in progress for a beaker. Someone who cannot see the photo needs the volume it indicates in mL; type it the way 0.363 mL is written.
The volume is 50 mL
